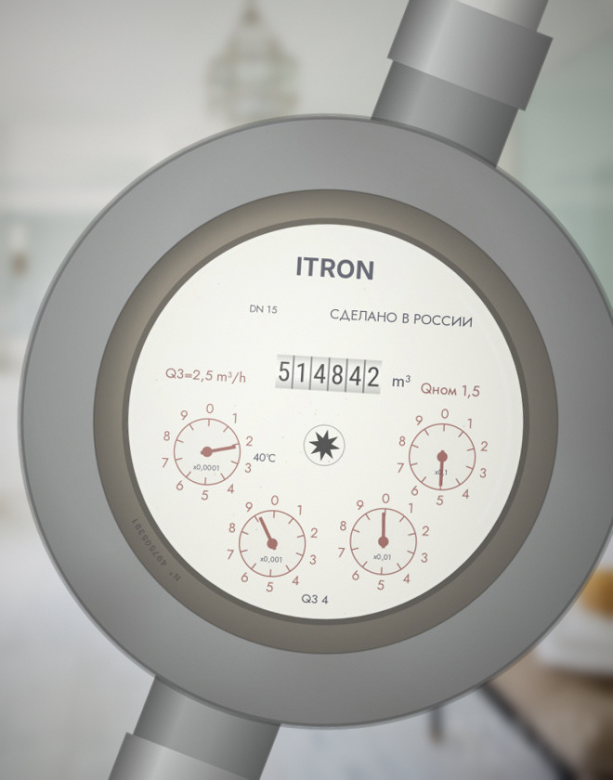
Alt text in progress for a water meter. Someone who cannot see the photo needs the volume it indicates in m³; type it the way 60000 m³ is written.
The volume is 514842.4992 m³
